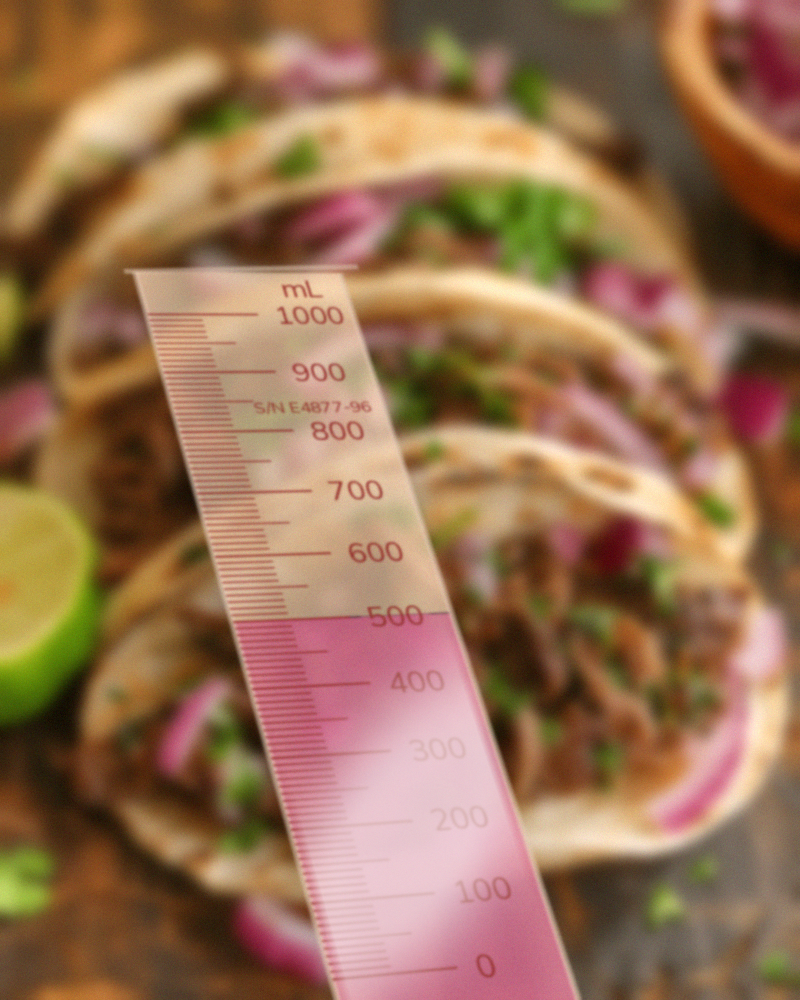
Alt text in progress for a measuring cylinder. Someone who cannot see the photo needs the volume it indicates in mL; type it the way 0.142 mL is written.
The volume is 500 mL
